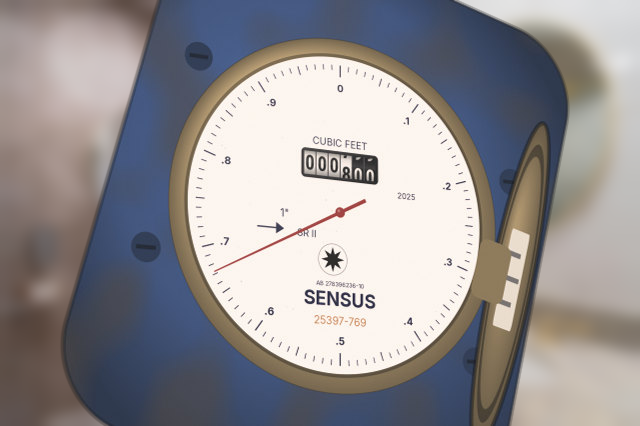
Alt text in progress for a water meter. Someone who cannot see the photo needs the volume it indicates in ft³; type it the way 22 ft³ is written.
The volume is 799.67 ft³
